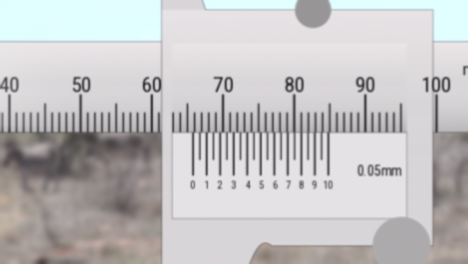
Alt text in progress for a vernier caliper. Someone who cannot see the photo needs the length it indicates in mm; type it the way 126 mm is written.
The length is 65.8 mm
